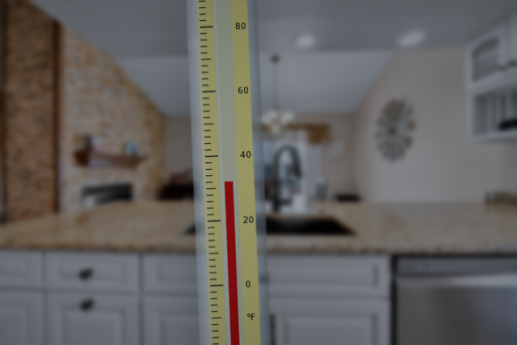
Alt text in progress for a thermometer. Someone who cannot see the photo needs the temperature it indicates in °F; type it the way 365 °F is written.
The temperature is 32 °F
